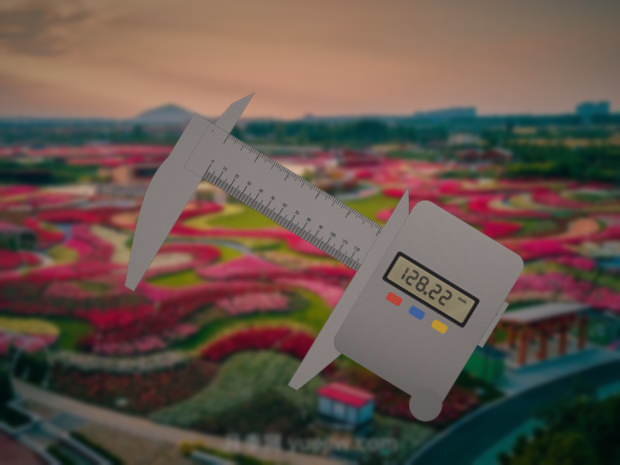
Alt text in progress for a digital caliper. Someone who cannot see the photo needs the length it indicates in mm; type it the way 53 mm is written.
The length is 128.22 mm
